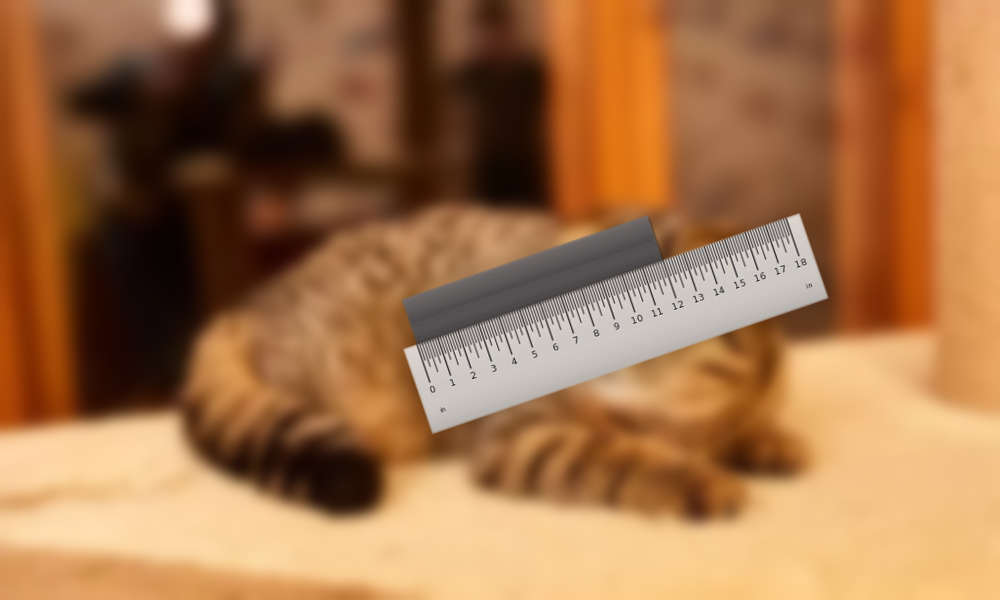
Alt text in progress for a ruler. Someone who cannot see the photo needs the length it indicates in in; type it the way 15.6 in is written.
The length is 12 in
